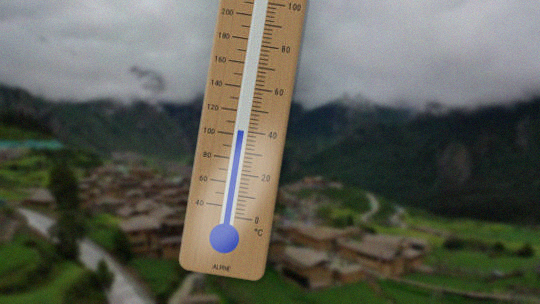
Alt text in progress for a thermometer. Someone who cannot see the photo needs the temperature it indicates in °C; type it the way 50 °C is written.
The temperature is 40 °C
